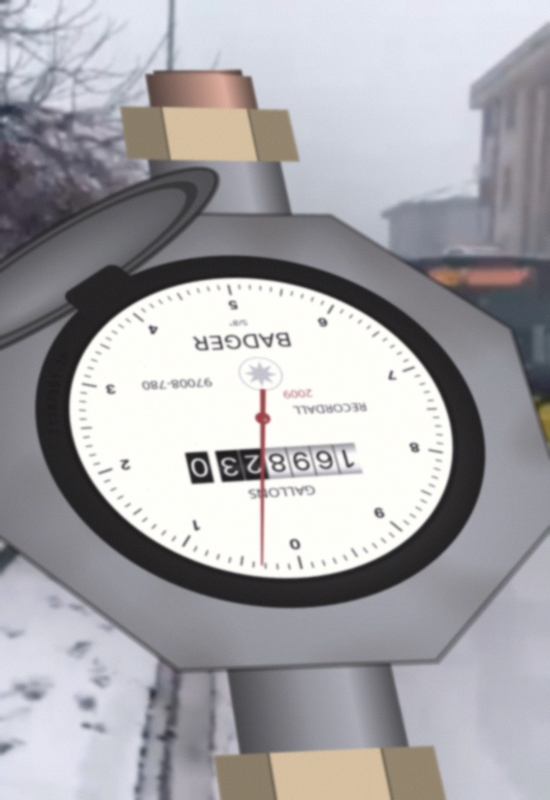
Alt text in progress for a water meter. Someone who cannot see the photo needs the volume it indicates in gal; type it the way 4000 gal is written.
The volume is 1698230.3 gal
